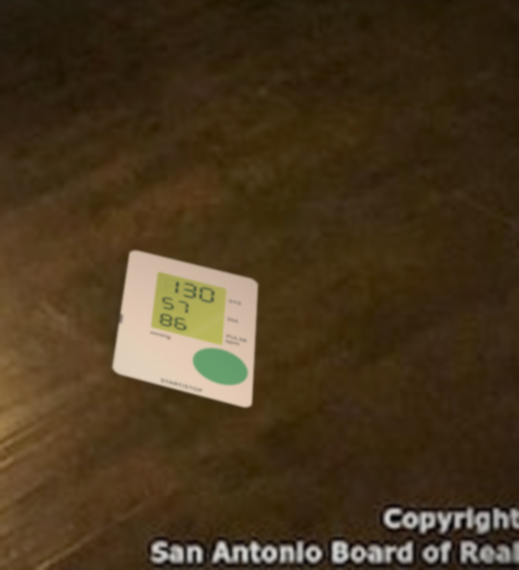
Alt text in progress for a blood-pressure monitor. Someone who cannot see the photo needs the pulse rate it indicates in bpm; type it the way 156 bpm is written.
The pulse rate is 86 bpm
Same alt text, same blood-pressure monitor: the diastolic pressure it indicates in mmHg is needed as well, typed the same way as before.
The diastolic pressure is 57 mmHg
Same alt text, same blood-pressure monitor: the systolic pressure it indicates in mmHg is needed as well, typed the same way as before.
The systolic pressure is 130 mmHg
